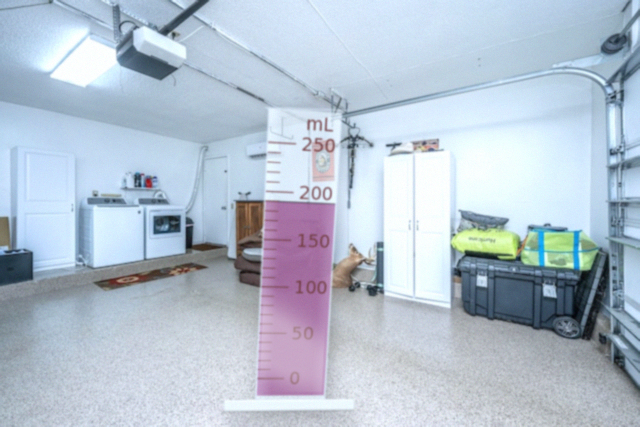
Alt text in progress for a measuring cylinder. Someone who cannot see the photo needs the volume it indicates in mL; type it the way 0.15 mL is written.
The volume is 190 mL
